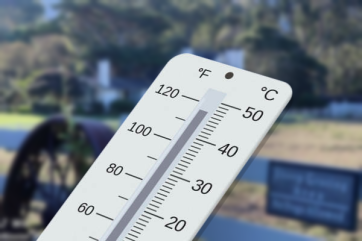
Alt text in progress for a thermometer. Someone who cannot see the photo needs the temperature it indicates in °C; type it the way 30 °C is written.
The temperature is 47 °C
